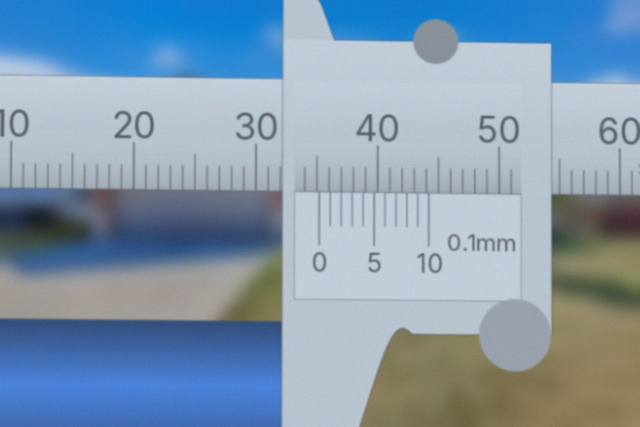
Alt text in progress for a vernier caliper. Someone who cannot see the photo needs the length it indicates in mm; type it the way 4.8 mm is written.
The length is 35.2 mm
